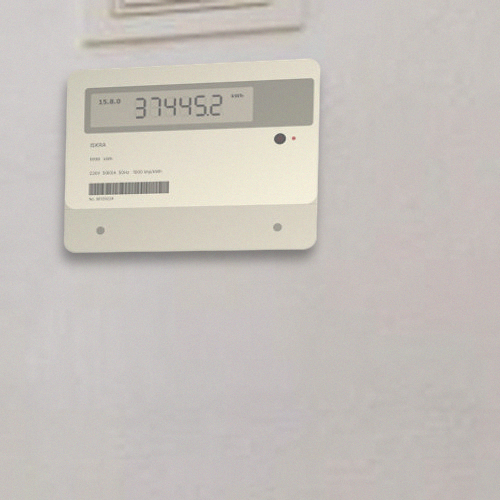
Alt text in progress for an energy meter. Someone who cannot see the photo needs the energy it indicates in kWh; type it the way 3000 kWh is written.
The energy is 37445.2 kWh
